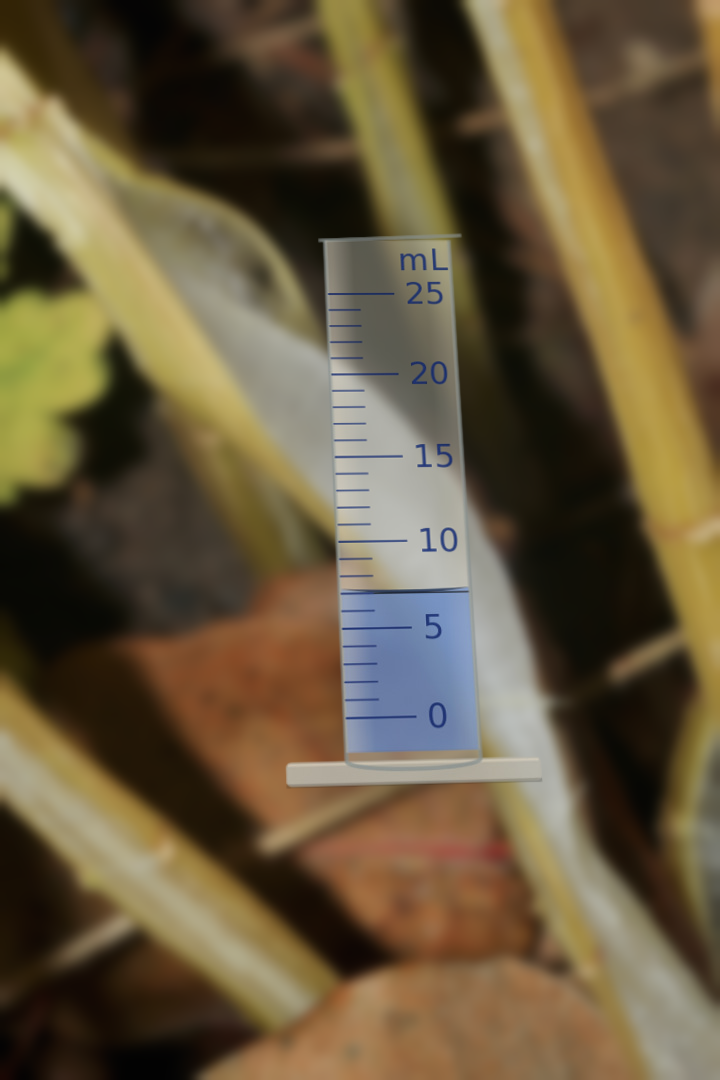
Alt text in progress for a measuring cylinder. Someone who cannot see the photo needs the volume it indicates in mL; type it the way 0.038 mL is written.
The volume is 7 mL
